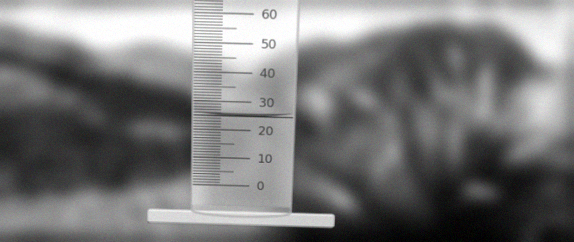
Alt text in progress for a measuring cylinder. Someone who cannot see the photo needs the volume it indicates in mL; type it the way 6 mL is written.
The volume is 25 mL
